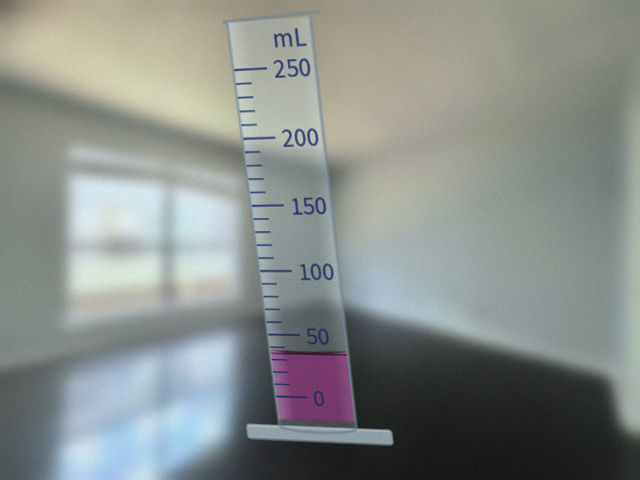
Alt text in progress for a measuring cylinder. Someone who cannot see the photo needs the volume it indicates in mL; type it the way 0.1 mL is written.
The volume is 35 mL
